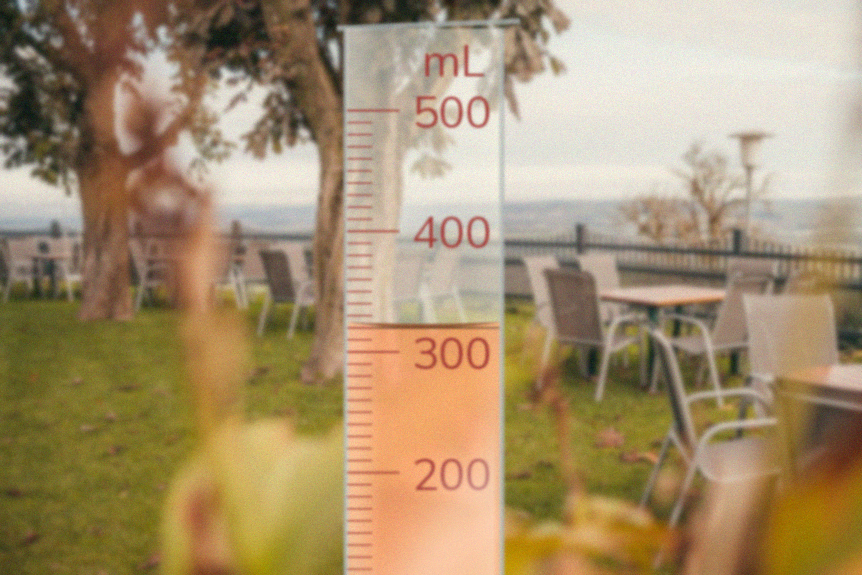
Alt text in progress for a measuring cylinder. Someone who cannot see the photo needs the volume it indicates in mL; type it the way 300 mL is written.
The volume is 320 mL
